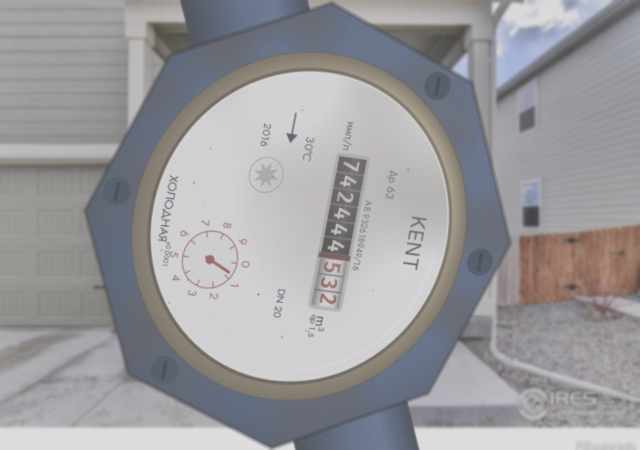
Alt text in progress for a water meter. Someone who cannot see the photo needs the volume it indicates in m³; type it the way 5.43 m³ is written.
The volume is 742444.5320 m³
